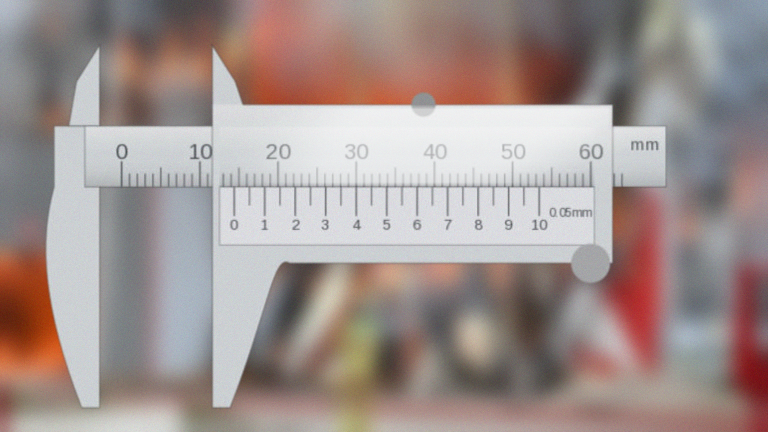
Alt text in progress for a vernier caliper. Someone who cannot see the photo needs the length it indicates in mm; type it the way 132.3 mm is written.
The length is 14.4 mm
